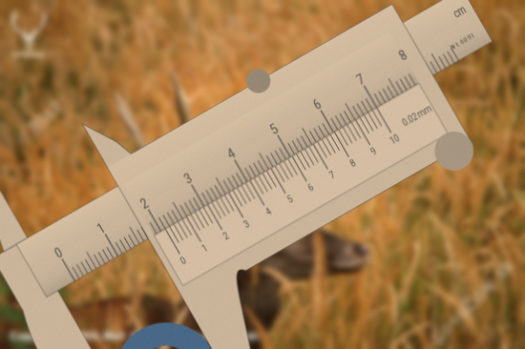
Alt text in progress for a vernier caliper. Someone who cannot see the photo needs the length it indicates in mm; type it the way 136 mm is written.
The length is 21.0 mm
